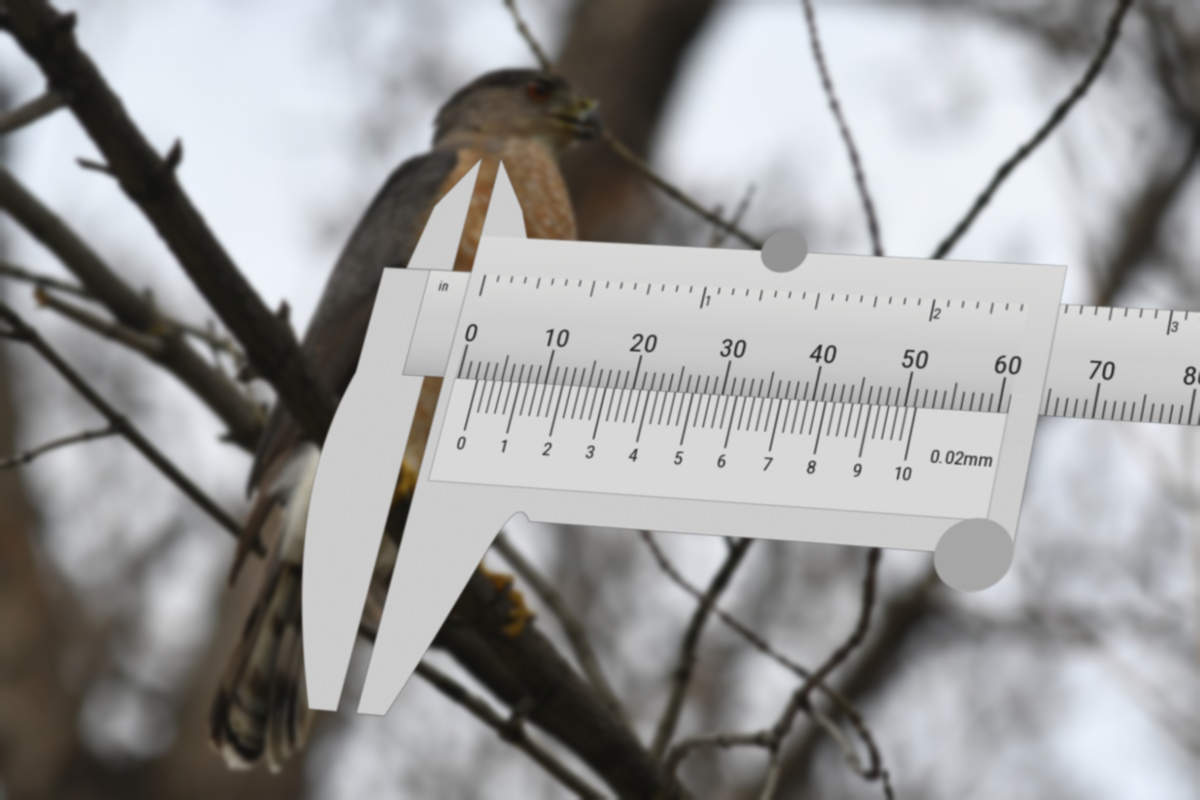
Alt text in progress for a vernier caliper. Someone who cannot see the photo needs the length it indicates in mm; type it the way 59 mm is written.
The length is 2.2 mm
